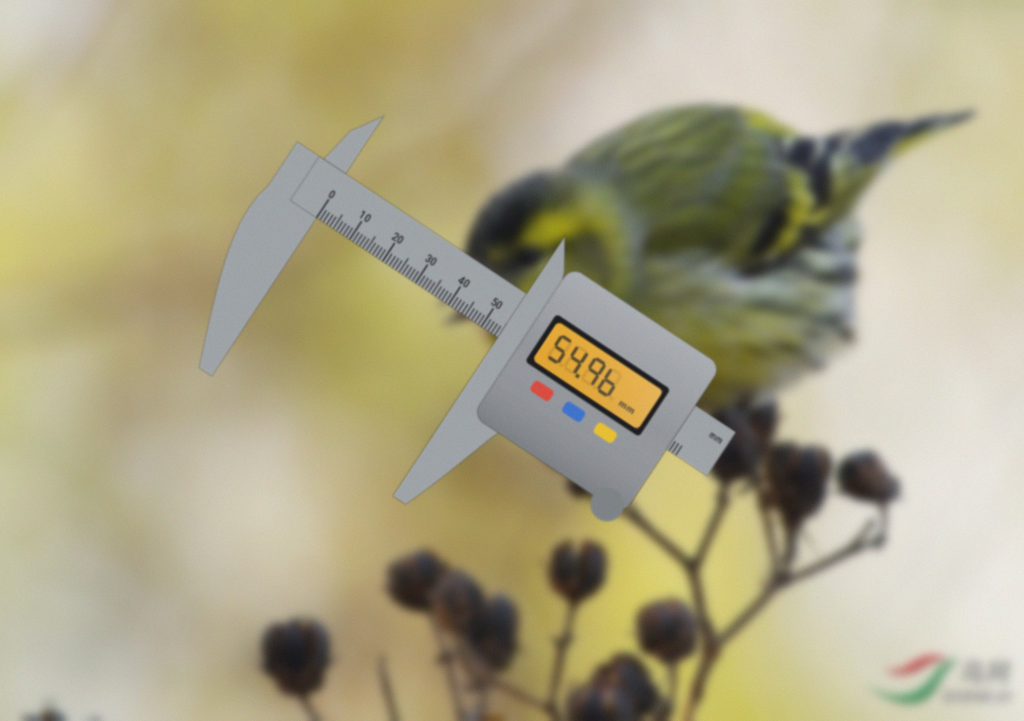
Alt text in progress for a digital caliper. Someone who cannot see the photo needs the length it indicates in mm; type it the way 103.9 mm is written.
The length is 54.96 mm
